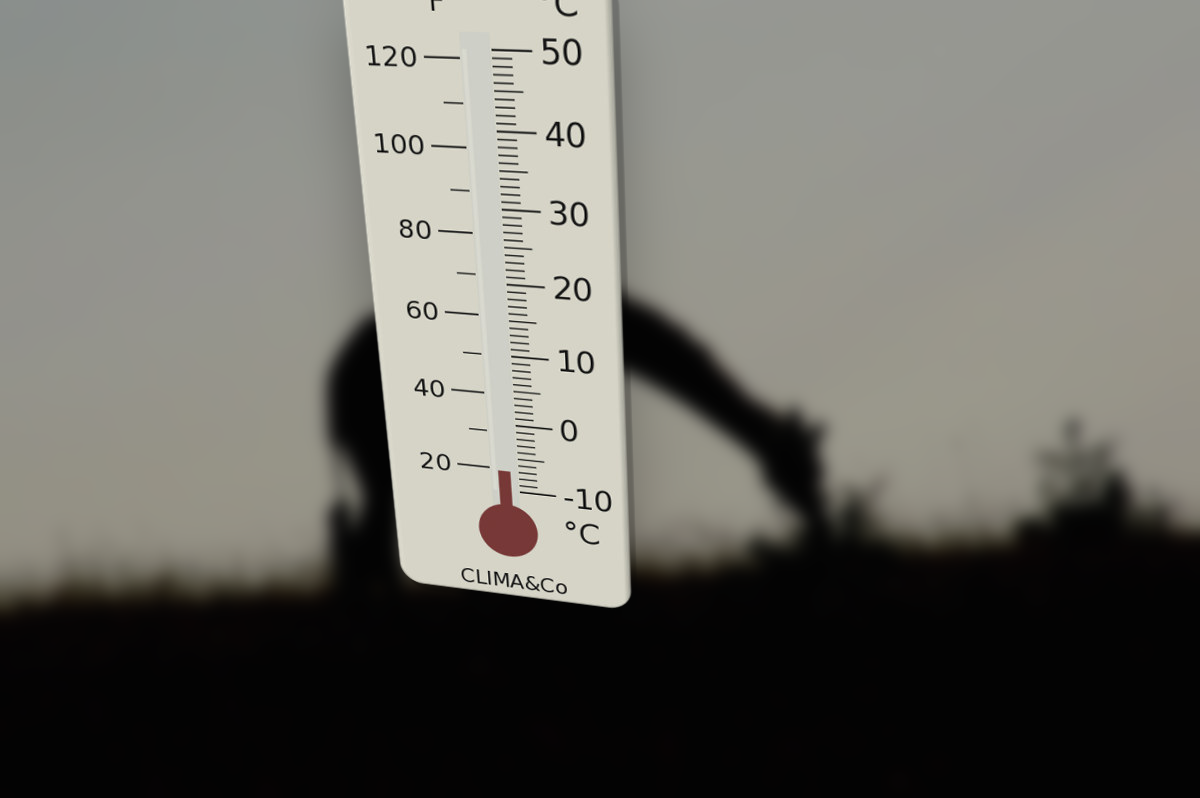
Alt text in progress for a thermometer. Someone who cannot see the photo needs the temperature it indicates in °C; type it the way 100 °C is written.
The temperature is -7 °C
